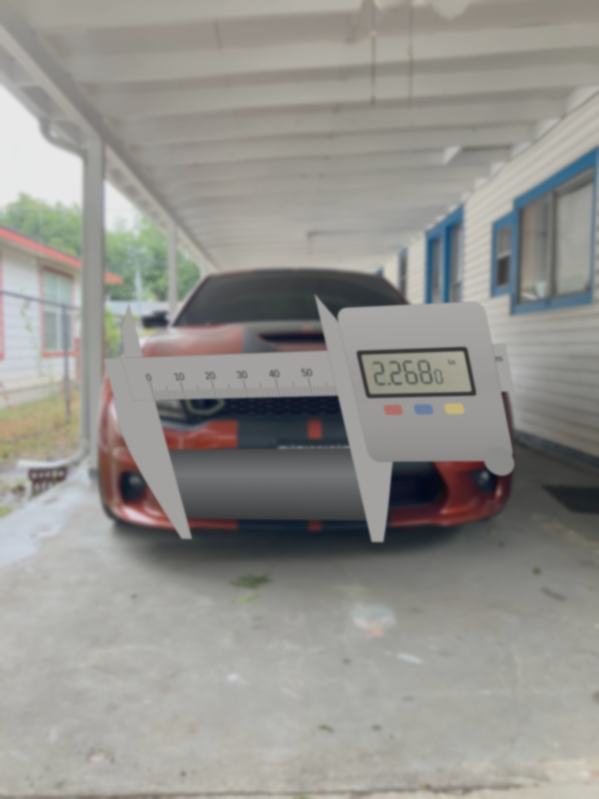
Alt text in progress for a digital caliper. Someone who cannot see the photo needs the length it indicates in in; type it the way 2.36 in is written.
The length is 2.2680 in
